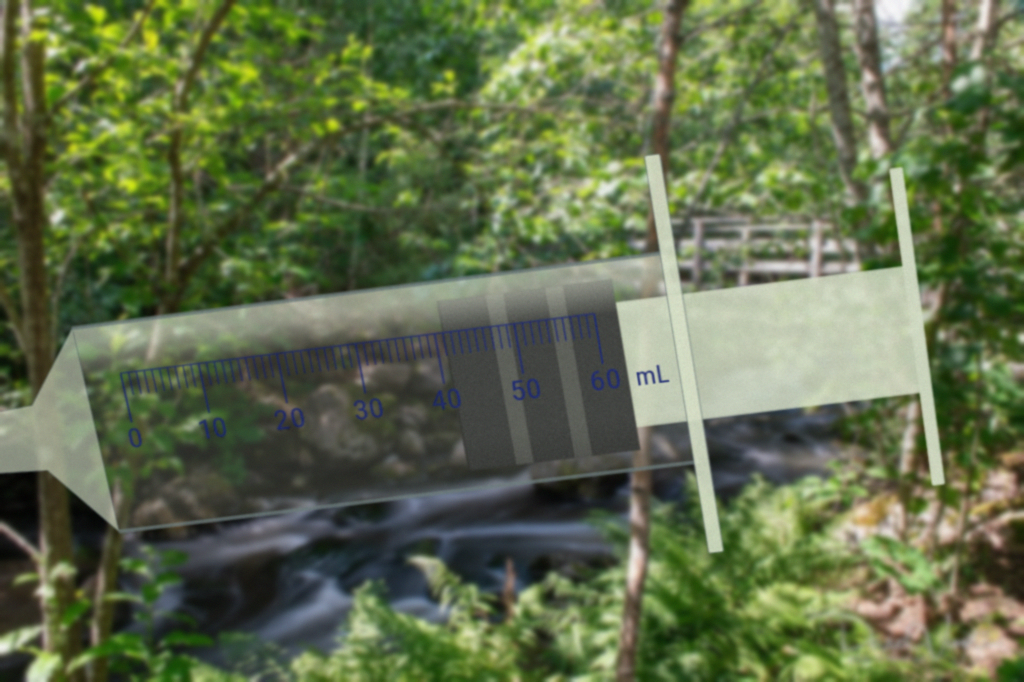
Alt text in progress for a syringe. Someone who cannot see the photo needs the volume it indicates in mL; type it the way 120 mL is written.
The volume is 41 mL
